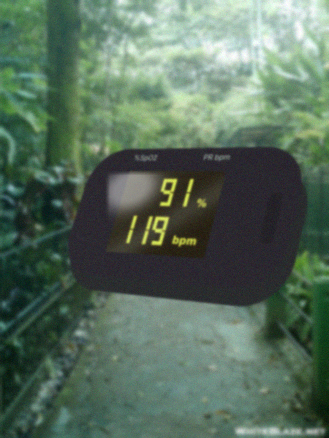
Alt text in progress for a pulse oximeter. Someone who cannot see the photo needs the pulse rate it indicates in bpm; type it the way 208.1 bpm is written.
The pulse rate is 119 bpm
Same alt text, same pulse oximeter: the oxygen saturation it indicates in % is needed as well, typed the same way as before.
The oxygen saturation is 91 %
